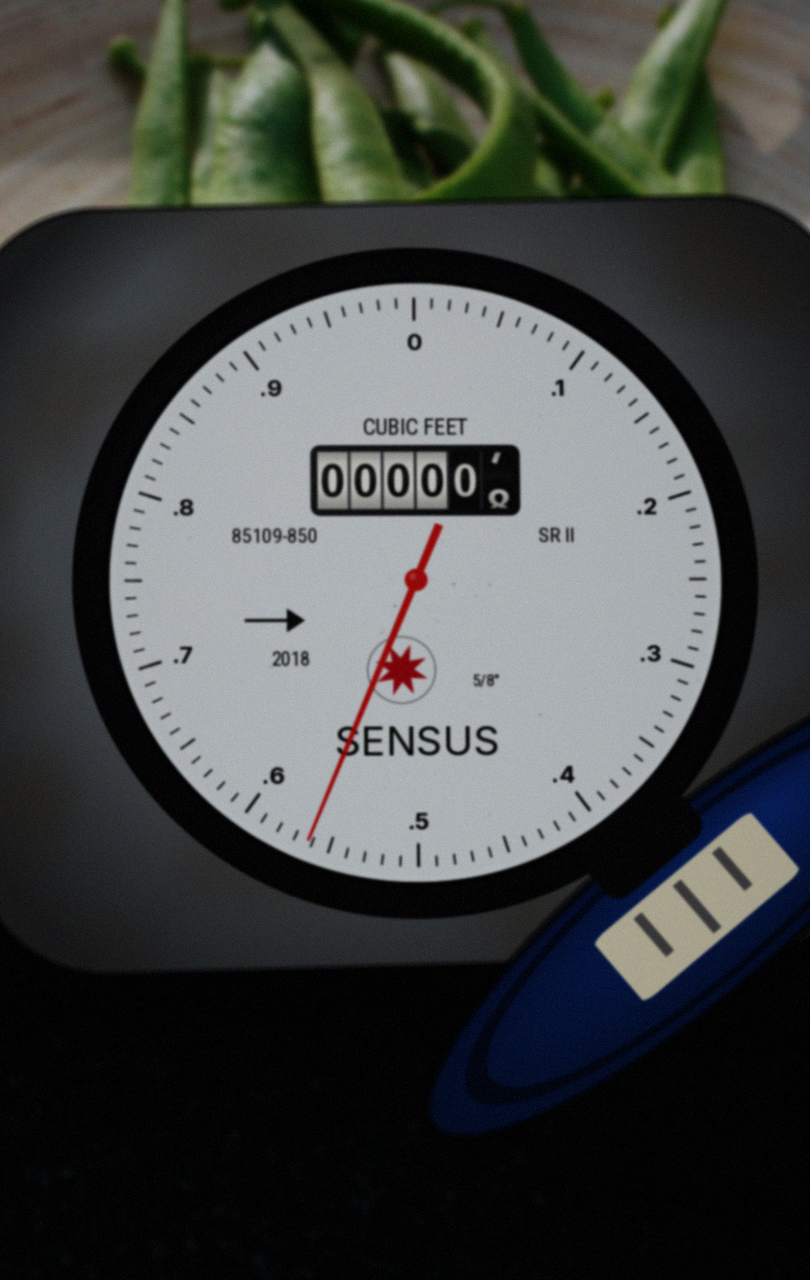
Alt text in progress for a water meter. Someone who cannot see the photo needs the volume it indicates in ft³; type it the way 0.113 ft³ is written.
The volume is 7.56 ft³
